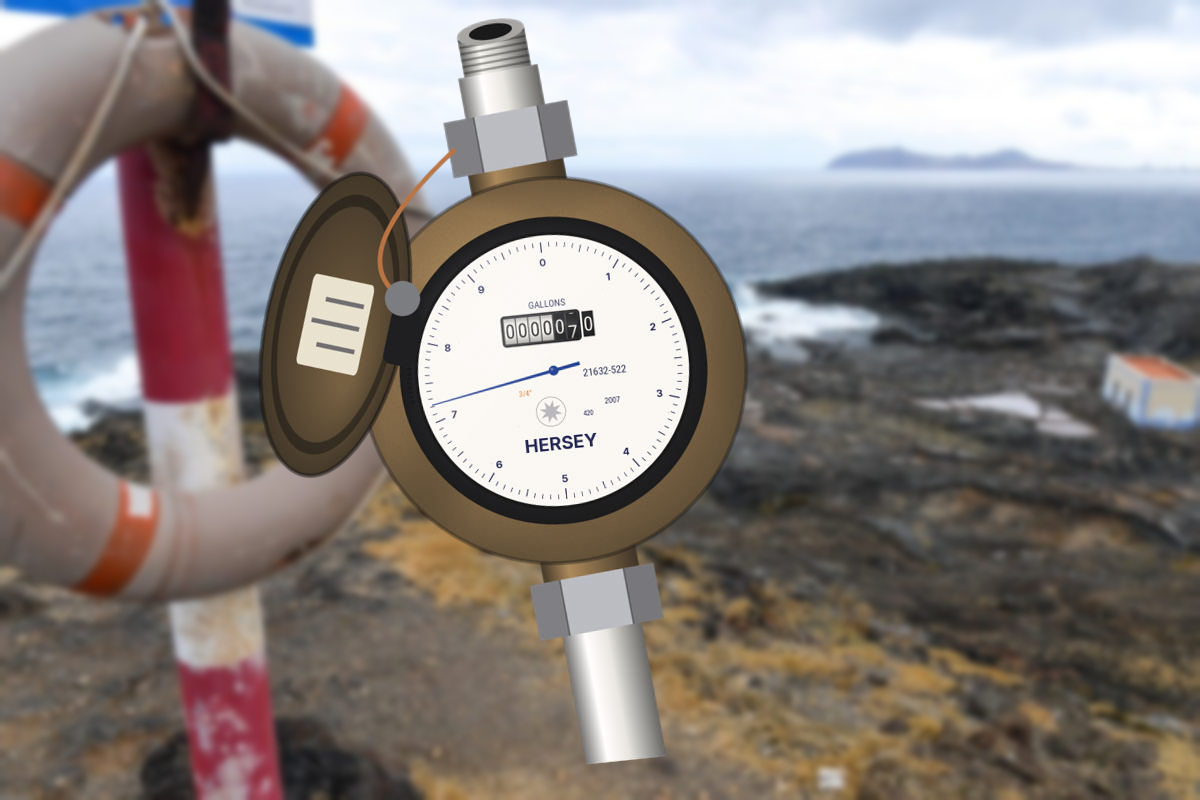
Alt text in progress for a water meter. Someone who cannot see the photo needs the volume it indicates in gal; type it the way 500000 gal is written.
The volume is 67.2 gal
